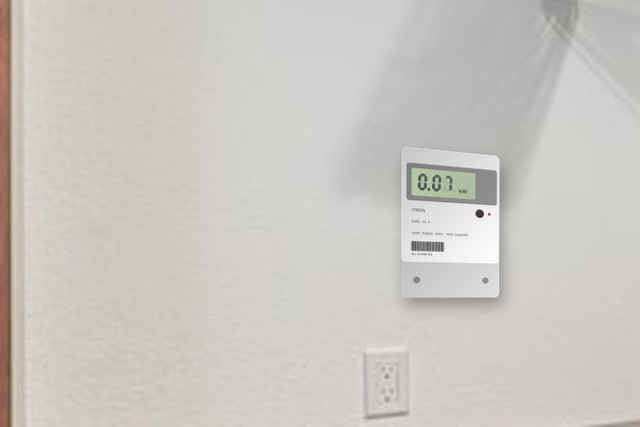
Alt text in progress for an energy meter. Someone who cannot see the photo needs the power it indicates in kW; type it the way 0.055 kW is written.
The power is 0.07 kW
